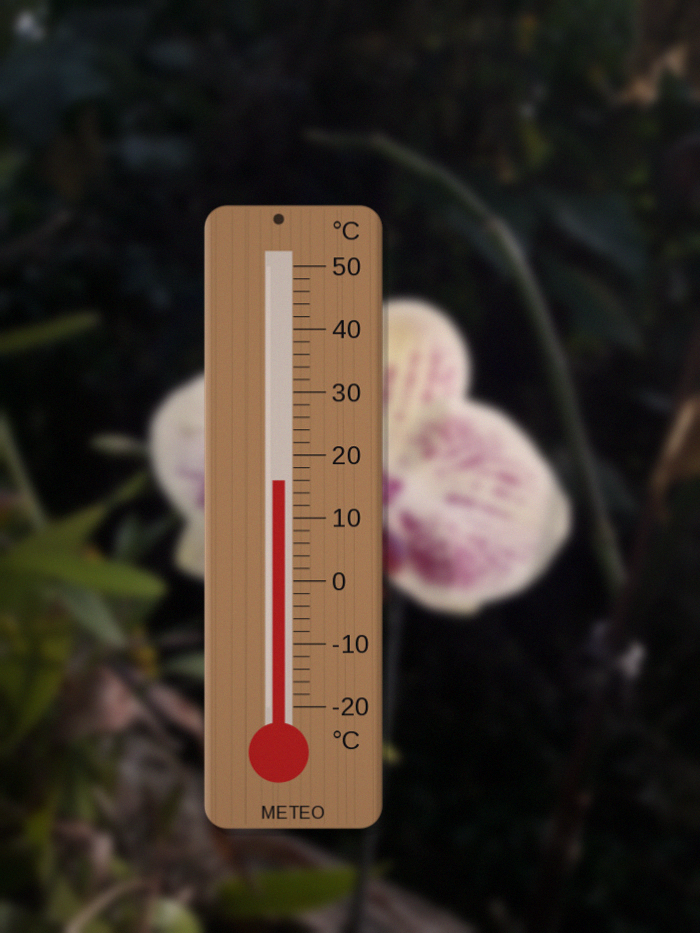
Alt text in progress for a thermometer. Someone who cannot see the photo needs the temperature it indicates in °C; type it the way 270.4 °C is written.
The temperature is 16 °C
